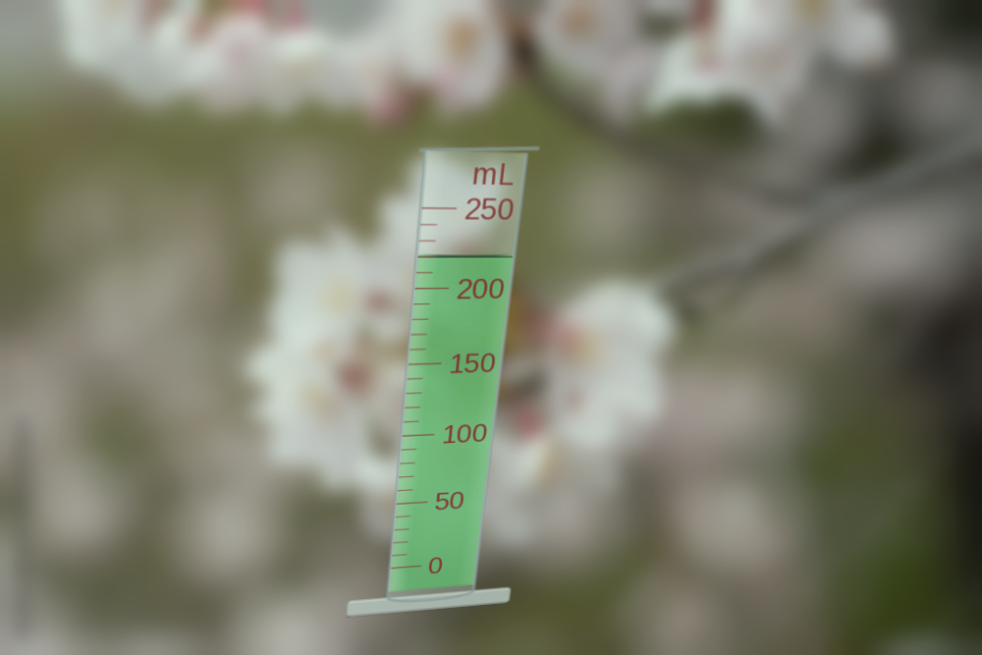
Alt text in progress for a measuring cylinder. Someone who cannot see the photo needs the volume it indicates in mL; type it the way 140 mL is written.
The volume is 220 mL
